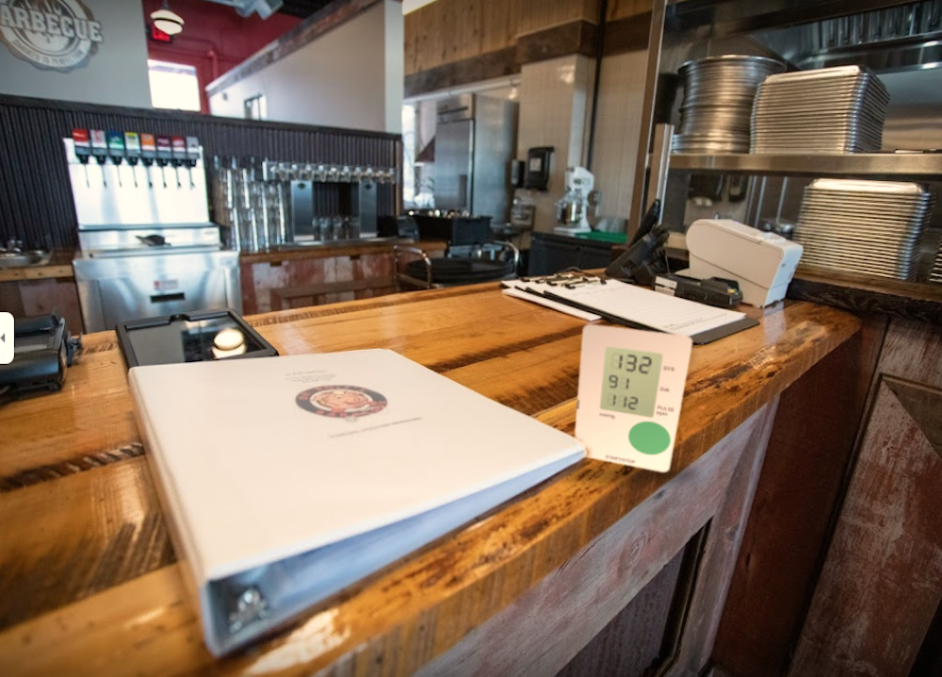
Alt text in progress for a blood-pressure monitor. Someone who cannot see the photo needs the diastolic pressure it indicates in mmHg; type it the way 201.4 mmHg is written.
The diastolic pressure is 91 mmHg
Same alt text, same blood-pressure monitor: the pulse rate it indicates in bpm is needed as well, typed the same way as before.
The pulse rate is 112 bpm
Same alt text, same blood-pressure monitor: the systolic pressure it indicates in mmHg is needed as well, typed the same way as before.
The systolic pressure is 132 mmHg
